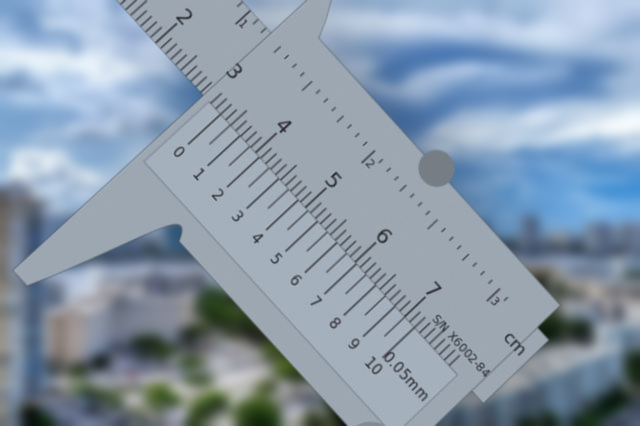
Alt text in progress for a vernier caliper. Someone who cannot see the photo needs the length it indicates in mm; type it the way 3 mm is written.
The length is 33.0 mm
